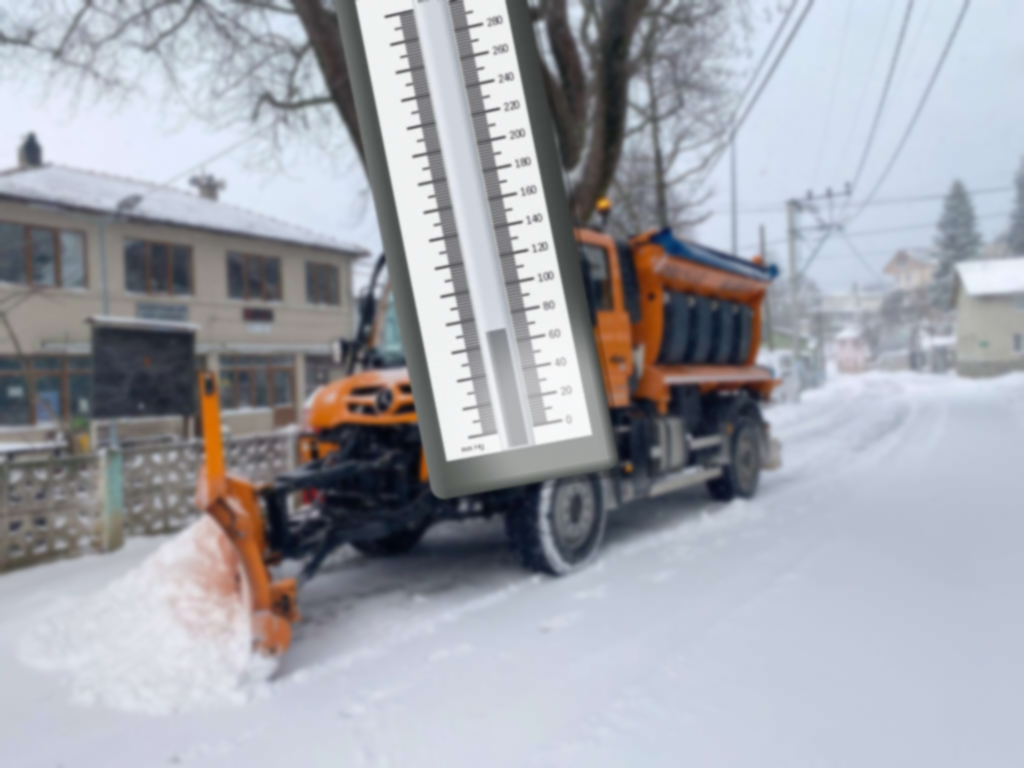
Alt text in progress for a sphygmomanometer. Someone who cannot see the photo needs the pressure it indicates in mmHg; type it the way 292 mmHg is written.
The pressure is 70 mmHg
